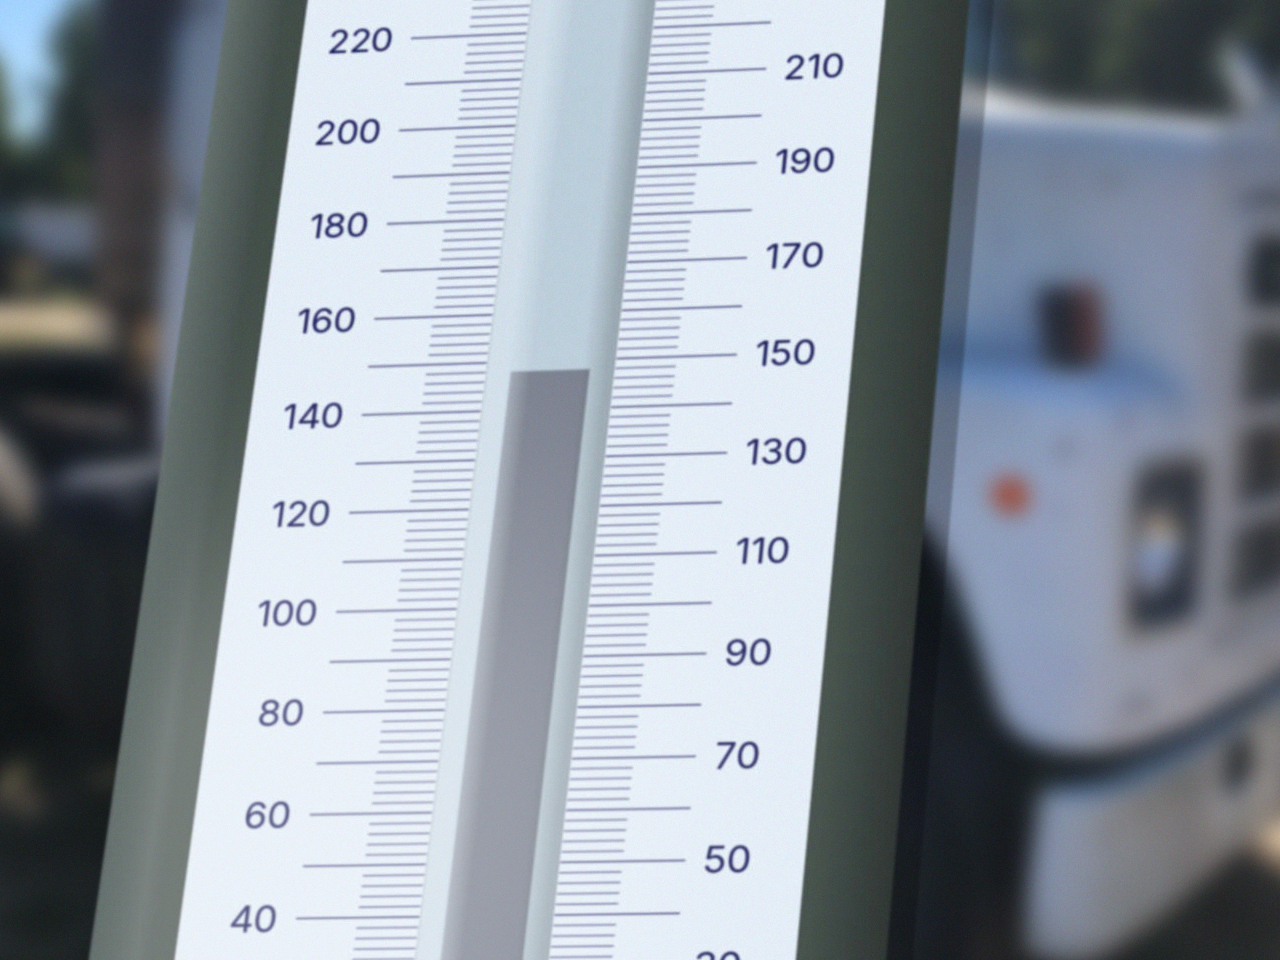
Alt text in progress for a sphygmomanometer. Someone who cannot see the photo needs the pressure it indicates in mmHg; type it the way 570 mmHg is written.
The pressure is 148 mmHg
